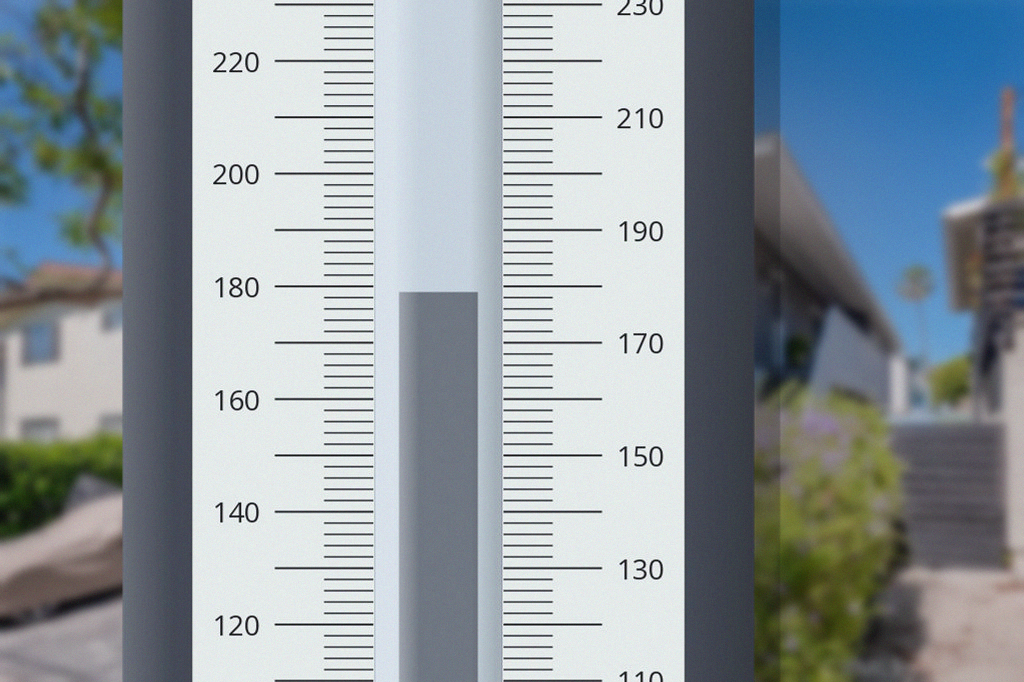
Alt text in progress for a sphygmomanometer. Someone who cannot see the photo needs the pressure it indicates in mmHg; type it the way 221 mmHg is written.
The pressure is 179 mmHg
